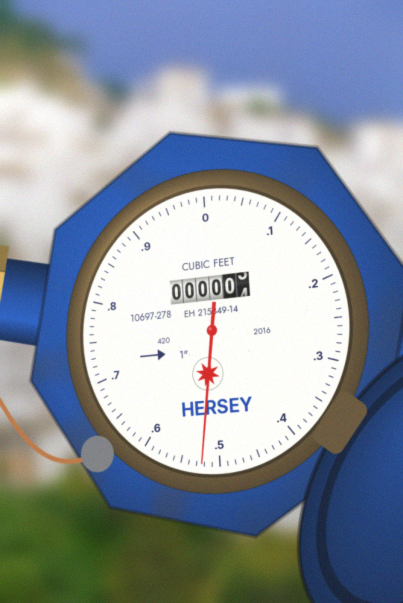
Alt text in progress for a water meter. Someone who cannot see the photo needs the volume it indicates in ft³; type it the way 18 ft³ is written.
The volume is 3.52 ft³
